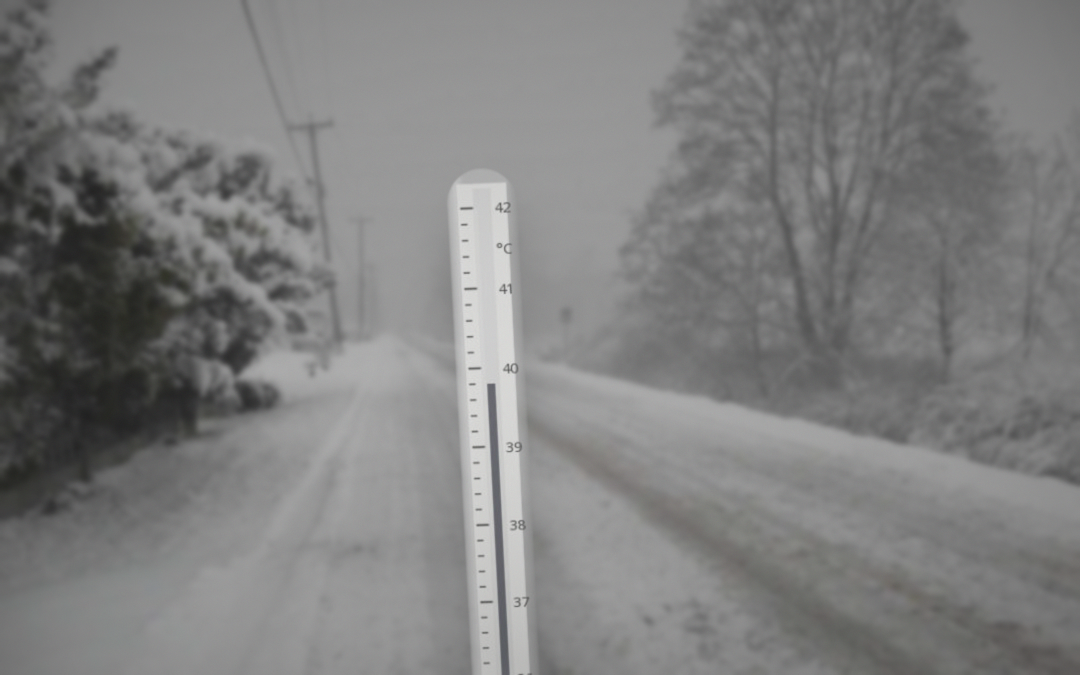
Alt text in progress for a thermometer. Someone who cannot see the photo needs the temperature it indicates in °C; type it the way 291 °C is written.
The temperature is 39.8 °C
